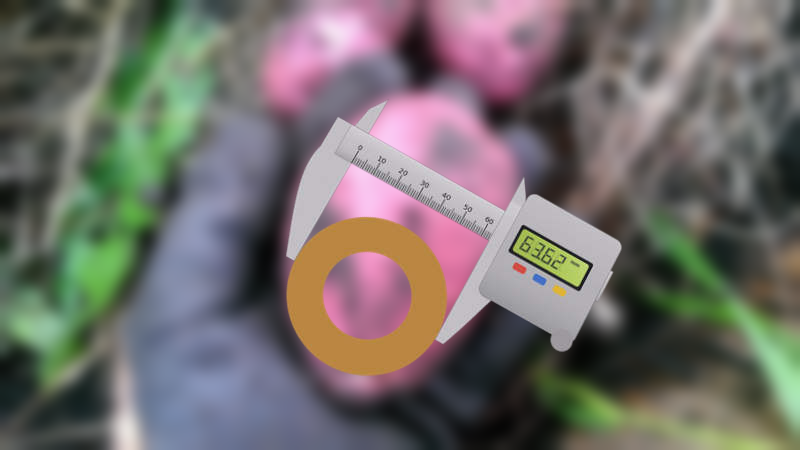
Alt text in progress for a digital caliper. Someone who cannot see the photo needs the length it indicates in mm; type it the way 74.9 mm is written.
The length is 63.62 mm
